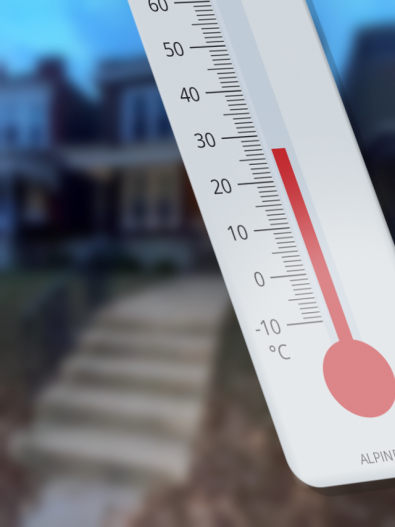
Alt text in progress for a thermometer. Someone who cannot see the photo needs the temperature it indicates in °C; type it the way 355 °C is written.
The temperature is 27 °C
